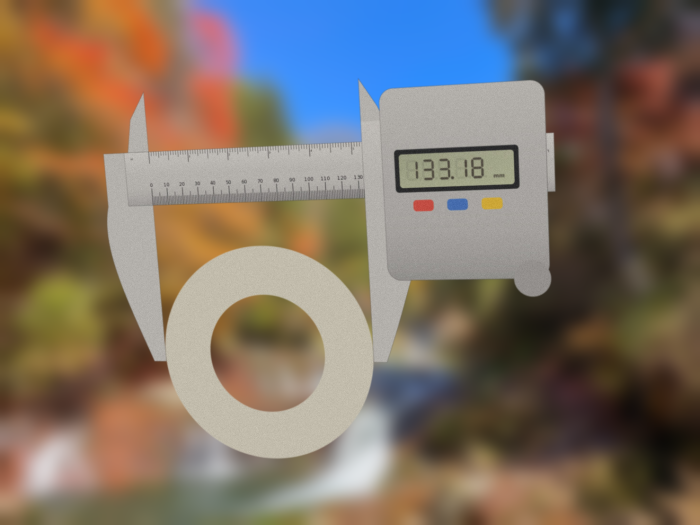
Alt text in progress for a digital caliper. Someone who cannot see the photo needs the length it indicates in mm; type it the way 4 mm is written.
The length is 133.18 mm
